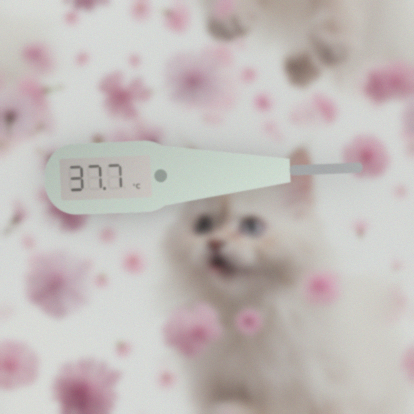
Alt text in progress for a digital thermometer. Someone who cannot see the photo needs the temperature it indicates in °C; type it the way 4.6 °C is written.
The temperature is 37.7 °C
